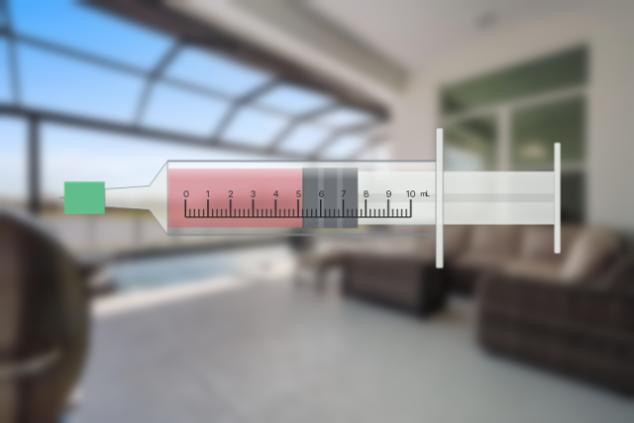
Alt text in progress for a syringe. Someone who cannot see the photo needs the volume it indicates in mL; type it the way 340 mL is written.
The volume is 5.2 mL
